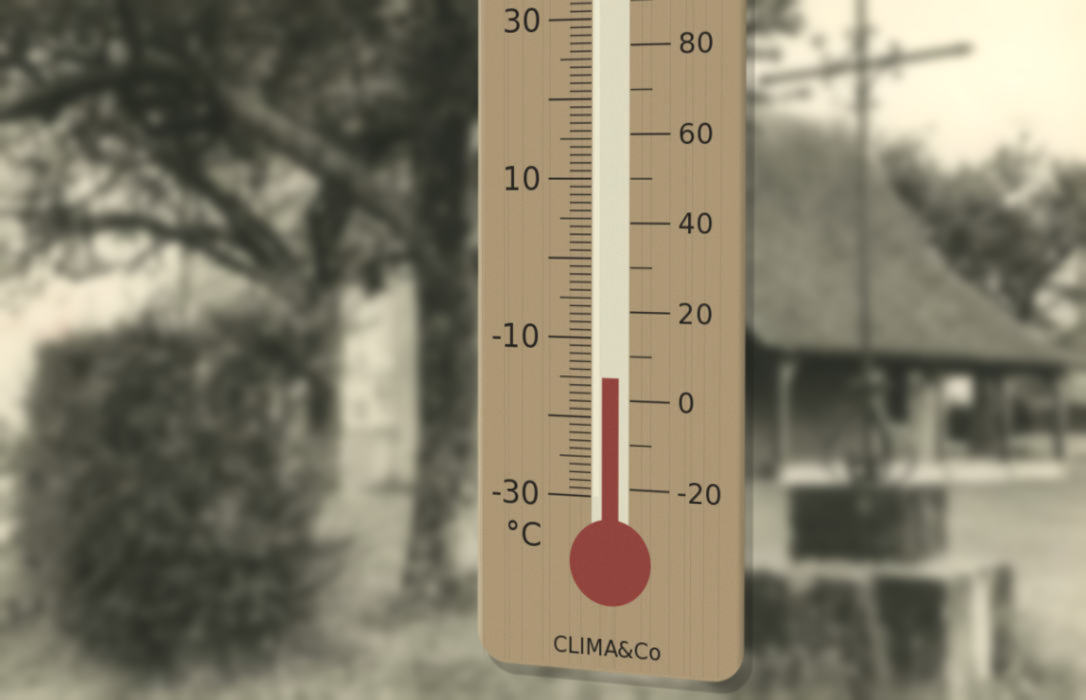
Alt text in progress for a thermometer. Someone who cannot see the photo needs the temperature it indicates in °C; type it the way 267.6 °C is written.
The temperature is -15 °C
